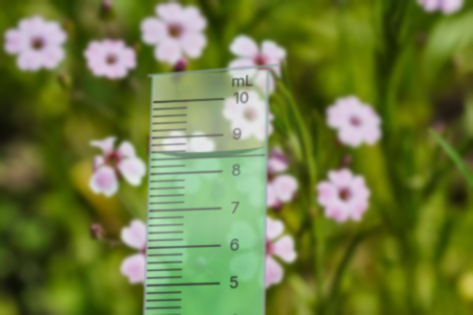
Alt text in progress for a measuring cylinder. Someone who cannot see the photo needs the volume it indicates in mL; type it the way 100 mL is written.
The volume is 8.4 mL
